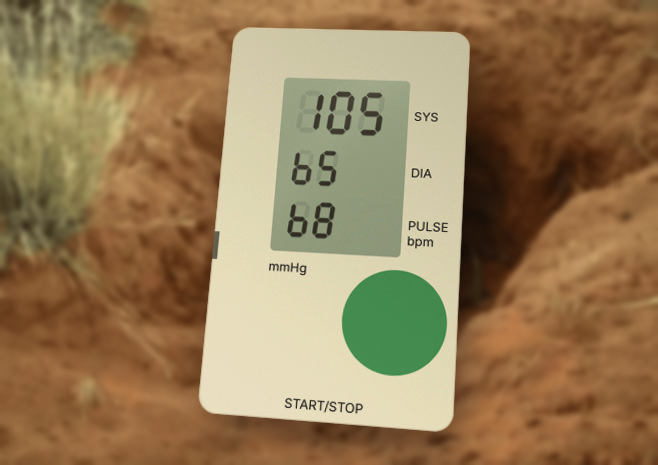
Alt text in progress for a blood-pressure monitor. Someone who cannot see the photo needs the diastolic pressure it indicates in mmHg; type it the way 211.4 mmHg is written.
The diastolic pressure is 65 mmHg
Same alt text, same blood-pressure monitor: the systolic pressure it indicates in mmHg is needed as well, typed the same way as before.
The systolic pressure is 105 mmHg
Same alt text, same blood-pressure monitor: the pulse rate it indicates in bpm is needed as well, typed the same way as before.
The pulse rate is 68 bpm
